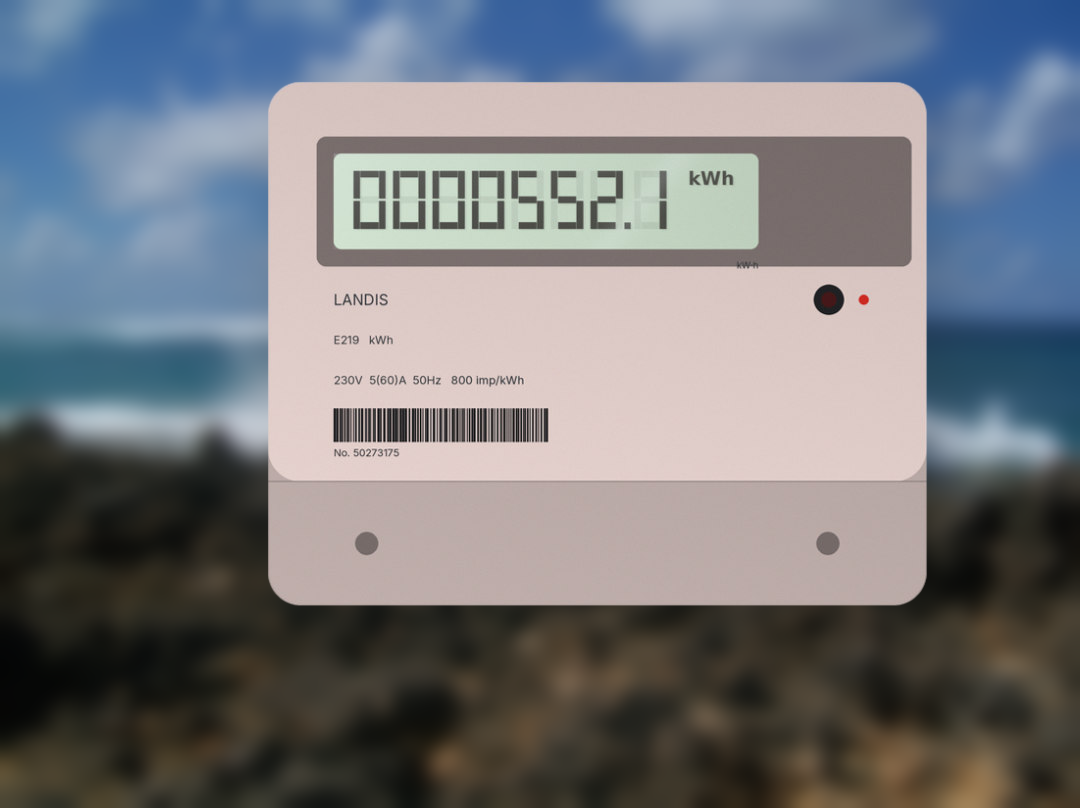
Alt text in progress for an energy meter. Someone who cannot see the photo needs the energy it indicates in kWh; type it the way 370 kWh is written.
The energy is 552.1 kWh
